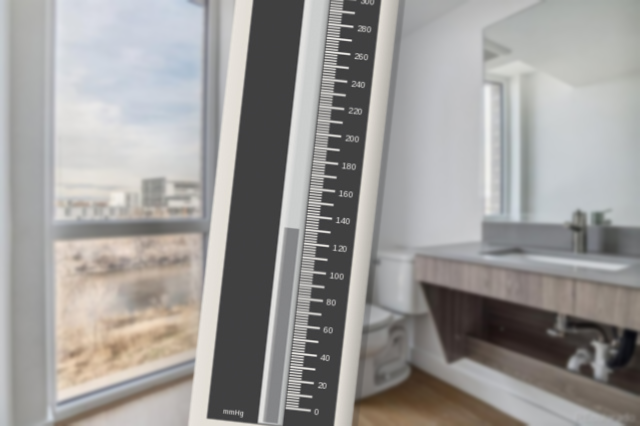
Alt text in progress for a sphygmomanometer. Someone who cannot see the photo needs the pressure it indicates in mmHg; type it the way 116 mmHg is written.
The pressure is 130 mmHg
